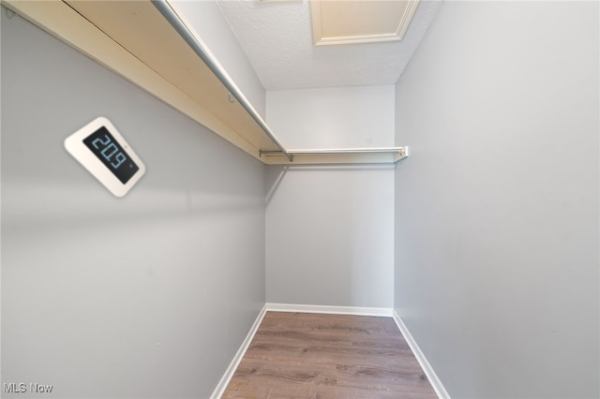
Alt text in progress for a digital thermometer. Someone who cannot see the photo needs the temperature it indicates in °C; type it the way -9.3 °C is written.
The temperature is 20.9 °C
